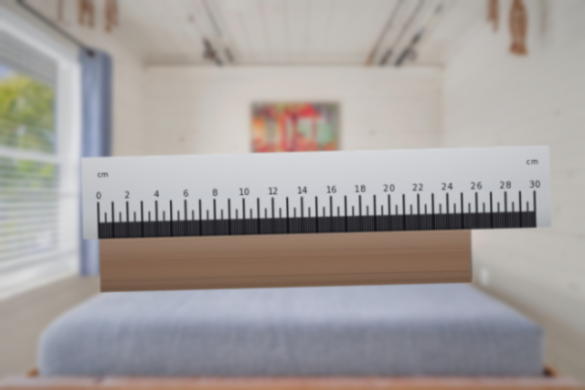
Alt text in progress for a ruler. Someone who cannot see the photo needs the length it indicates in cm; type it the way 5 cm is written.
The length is 25.5 cm
